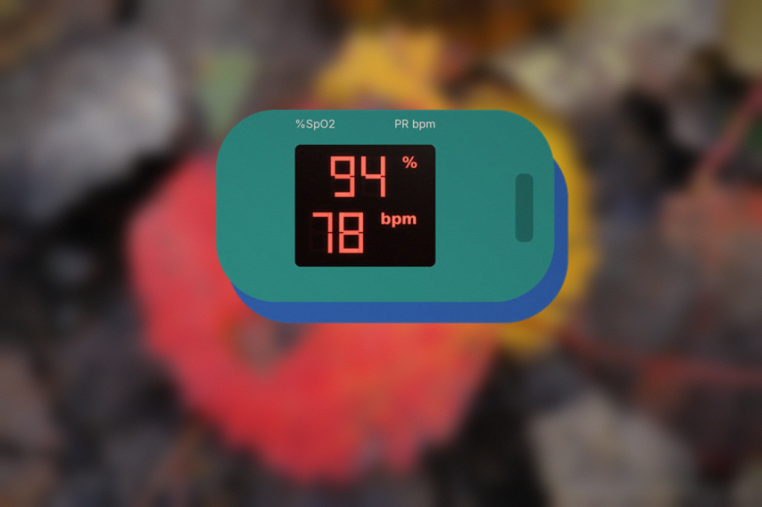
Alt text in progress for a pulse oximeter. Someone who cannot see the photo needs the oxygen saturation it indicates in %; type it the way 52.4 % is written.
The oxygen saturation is 94 %
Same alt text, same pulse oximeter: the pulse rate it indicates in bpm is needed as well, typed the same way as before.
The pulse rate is 78 bpm
